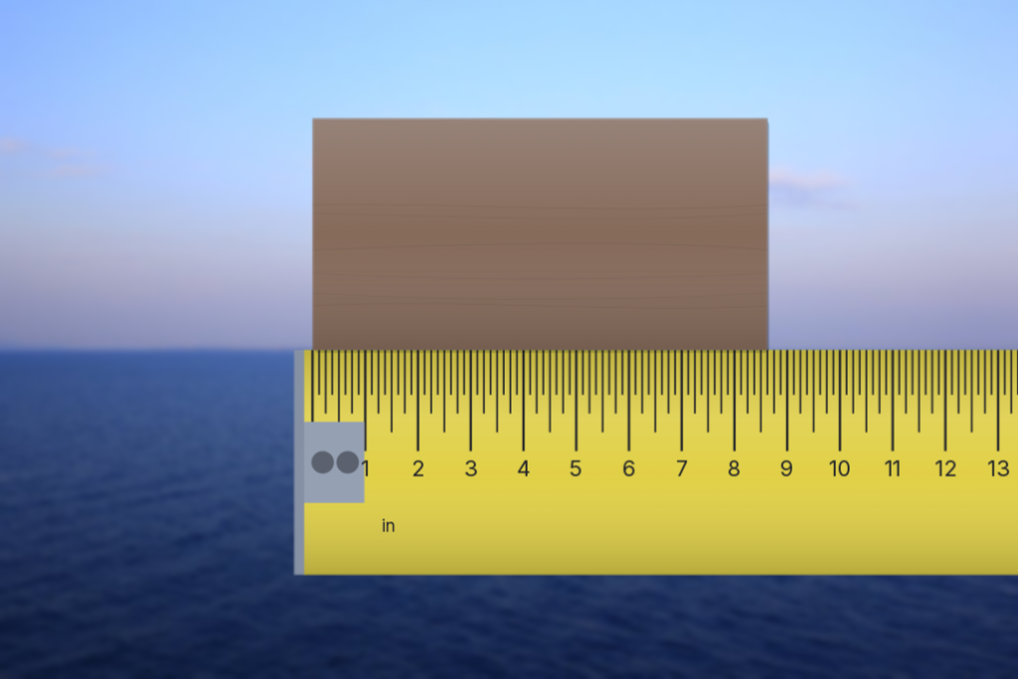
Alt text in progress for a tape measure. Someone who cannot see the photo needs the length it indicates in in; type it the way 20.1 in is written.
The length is 8.625 in
